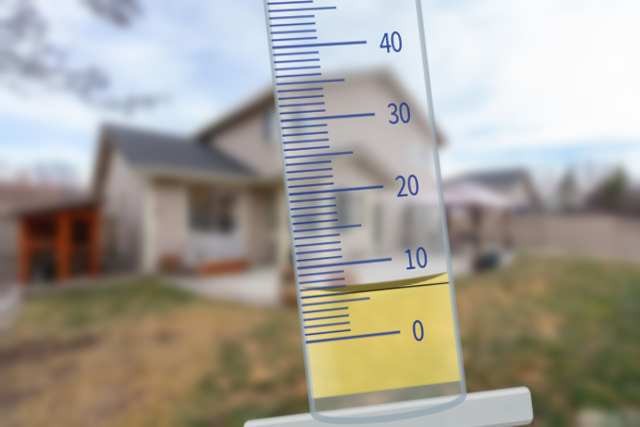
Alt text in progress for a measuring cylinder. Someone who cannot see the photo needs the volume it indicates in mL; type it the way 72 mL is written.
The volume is 6 mL
